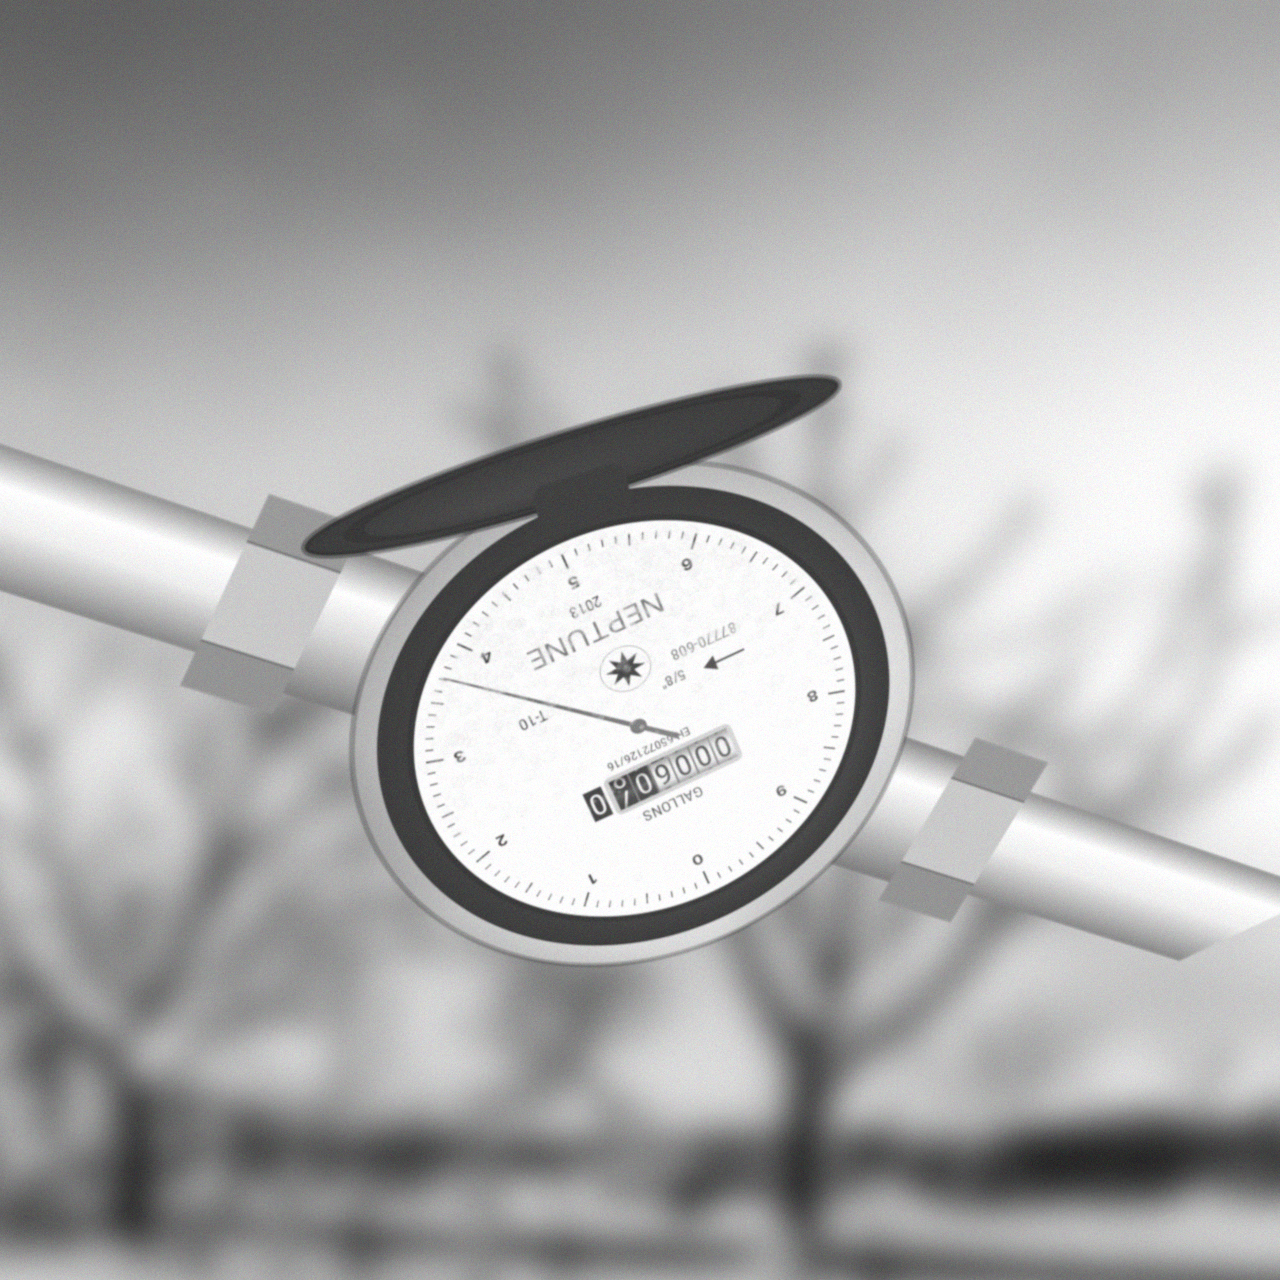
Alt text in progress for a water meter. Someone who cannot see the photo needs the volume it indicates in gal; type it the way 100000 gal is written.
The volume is 6073.7 gal
